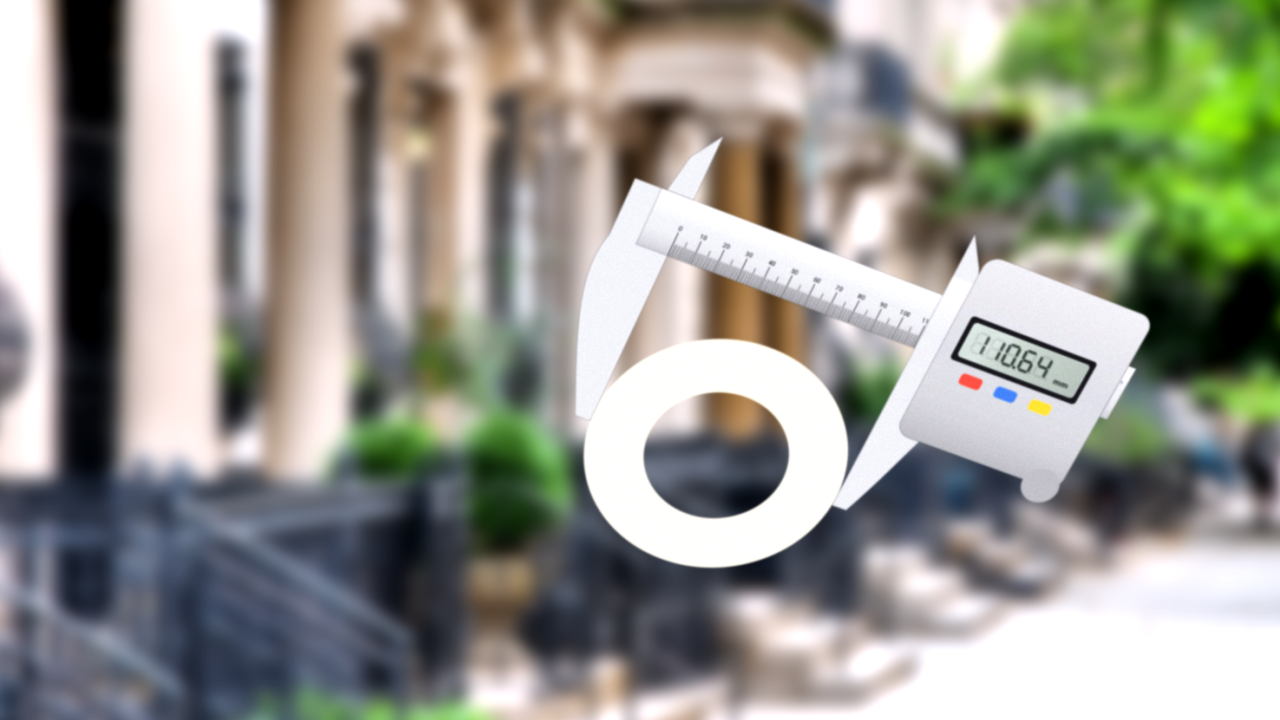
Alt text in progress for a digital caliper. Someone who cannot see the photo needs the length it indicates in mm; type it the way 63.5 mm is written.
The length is 110.64 mm
